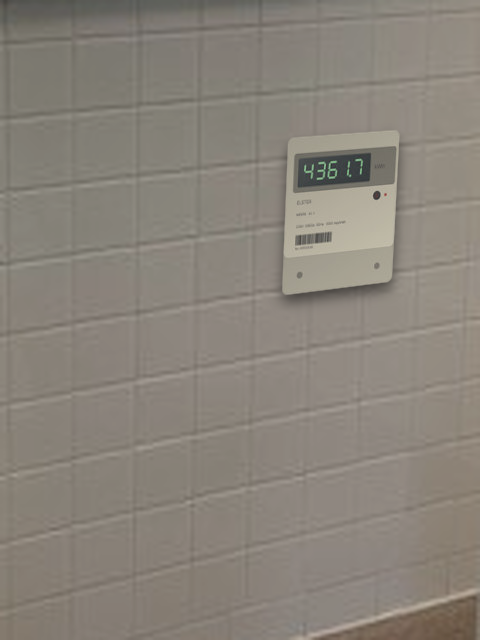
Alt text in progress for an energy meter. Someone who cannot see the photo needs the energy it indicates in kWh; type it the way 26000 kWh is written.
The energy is 4361.7 kWh
